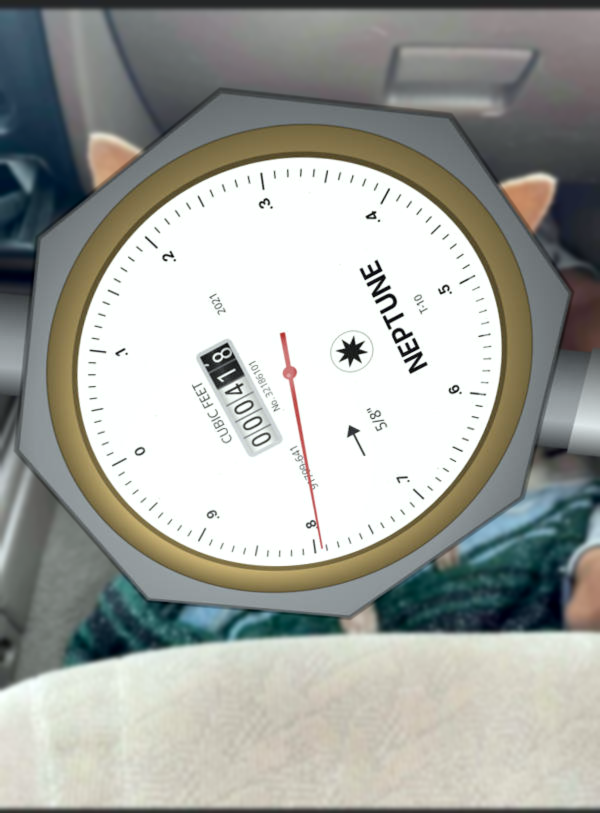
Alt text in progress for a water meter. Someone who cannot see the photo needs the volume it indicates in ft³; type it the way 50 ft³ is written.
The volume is 417.79 ft³
